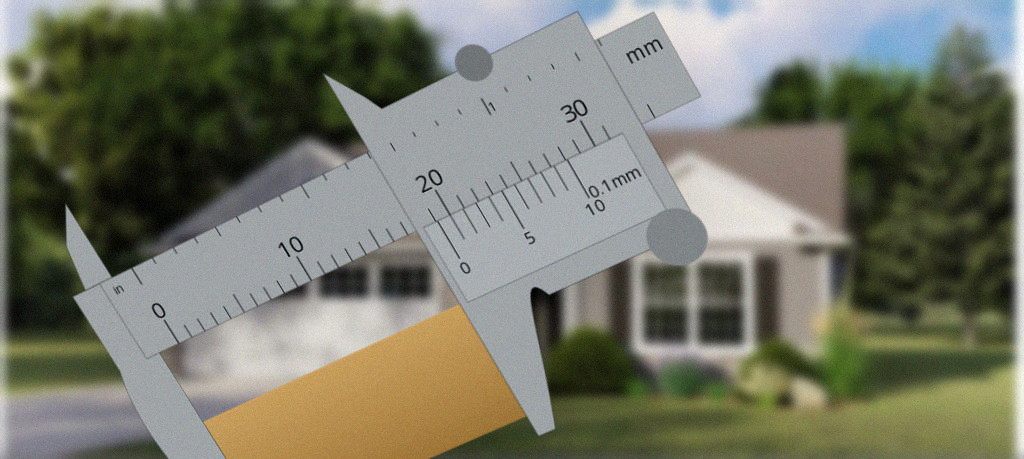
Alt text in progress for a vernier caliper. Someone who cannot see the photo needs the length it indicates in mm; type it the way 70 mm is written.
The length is 19.1 mm
